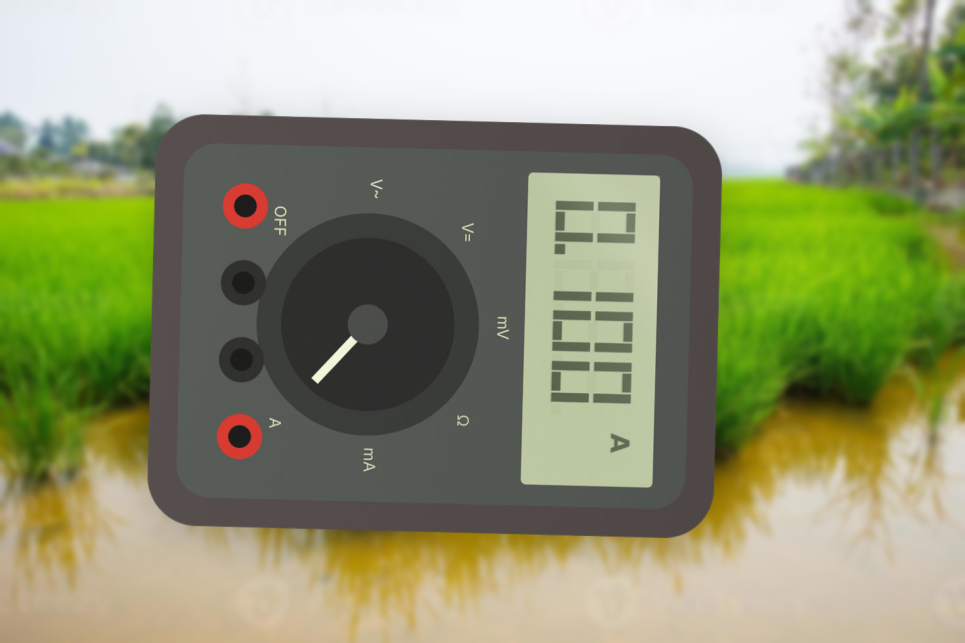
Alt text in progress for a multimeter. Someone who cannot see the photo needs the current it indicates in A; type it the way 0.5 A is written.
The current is 0.100 A
